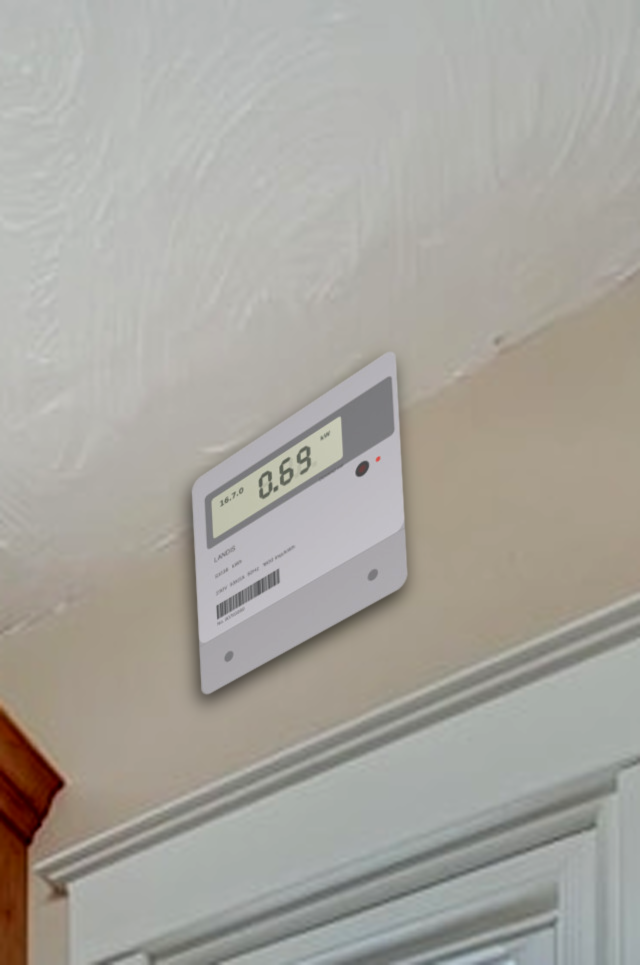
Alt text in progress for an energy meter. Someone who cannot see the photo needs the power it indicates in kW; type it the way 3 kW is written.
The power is 0.69 kW
